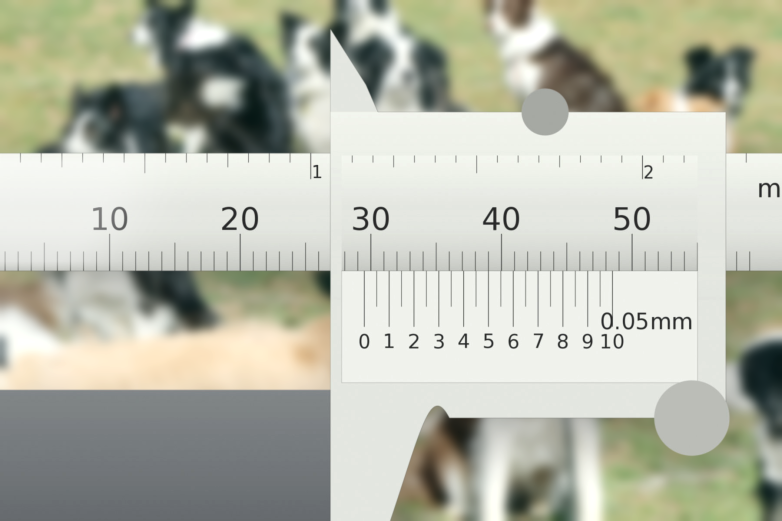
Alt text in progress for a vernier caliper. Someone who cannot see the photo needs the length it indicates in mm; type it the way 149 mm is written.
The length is 29.5 mm
